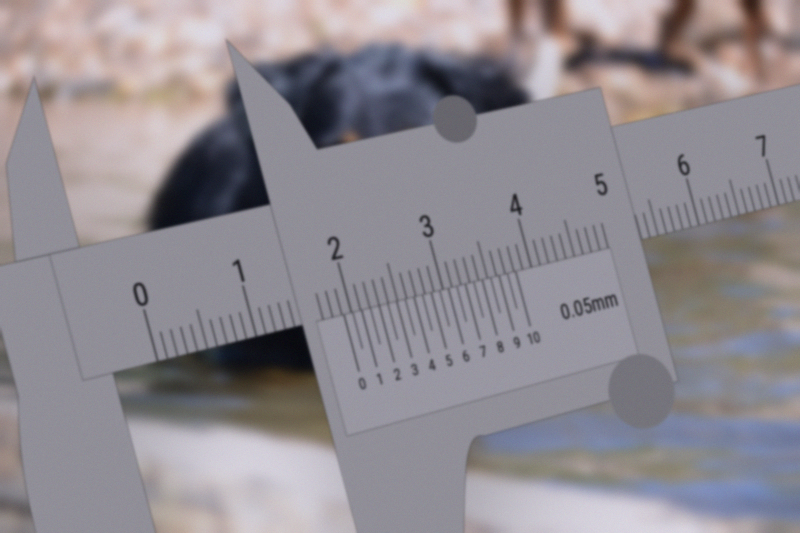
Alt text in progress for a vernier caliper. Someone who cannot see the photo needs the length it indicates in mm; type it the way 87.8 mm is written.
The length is 19.2 mm
